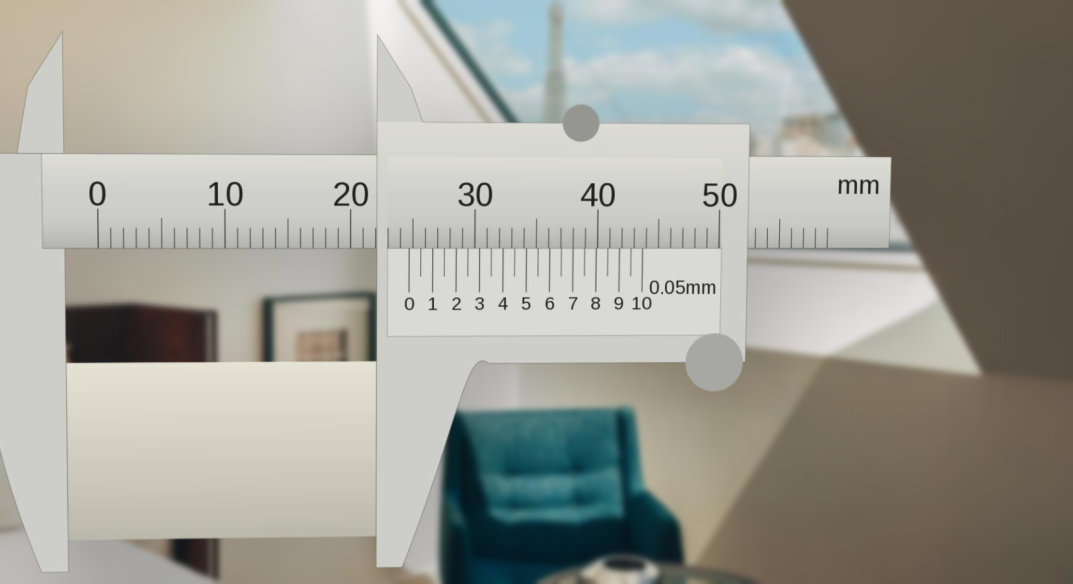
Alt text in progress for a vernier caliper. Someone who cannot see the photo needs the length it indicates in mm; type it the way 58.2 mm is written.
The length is 24.7 mm
